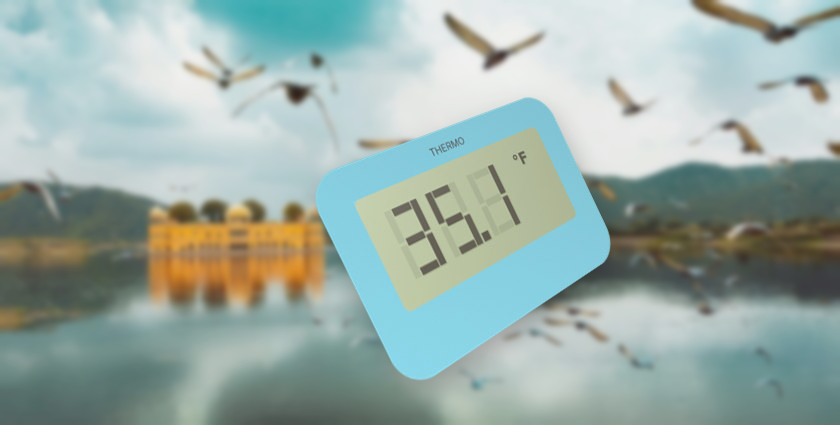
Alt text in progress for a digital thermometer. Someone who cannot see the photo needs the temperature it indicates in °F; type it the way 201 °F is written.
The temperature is 35.1 °F
